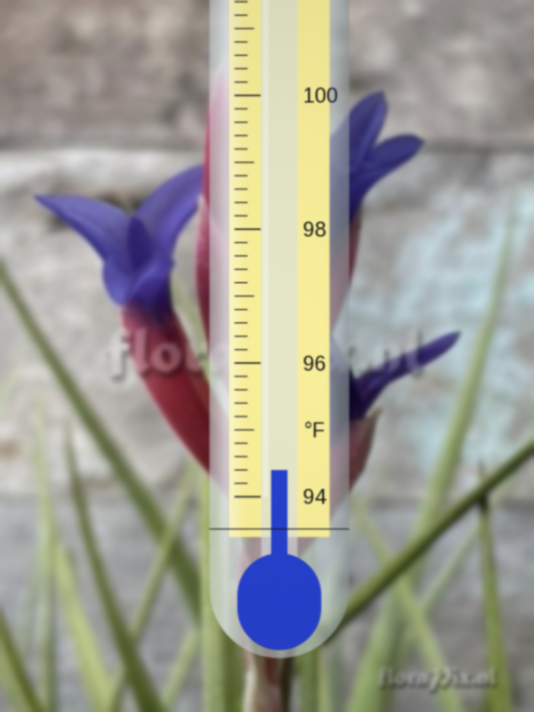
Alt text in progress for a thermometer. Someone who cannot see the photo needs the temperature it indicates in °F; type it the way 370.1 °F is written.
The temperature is 94.4 °F
